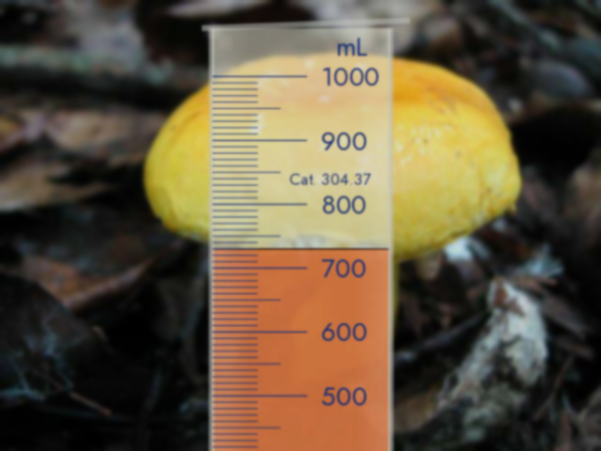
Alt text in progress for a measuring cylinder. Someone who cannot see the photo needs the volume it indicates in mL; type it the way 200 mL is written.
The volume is 730 mL
